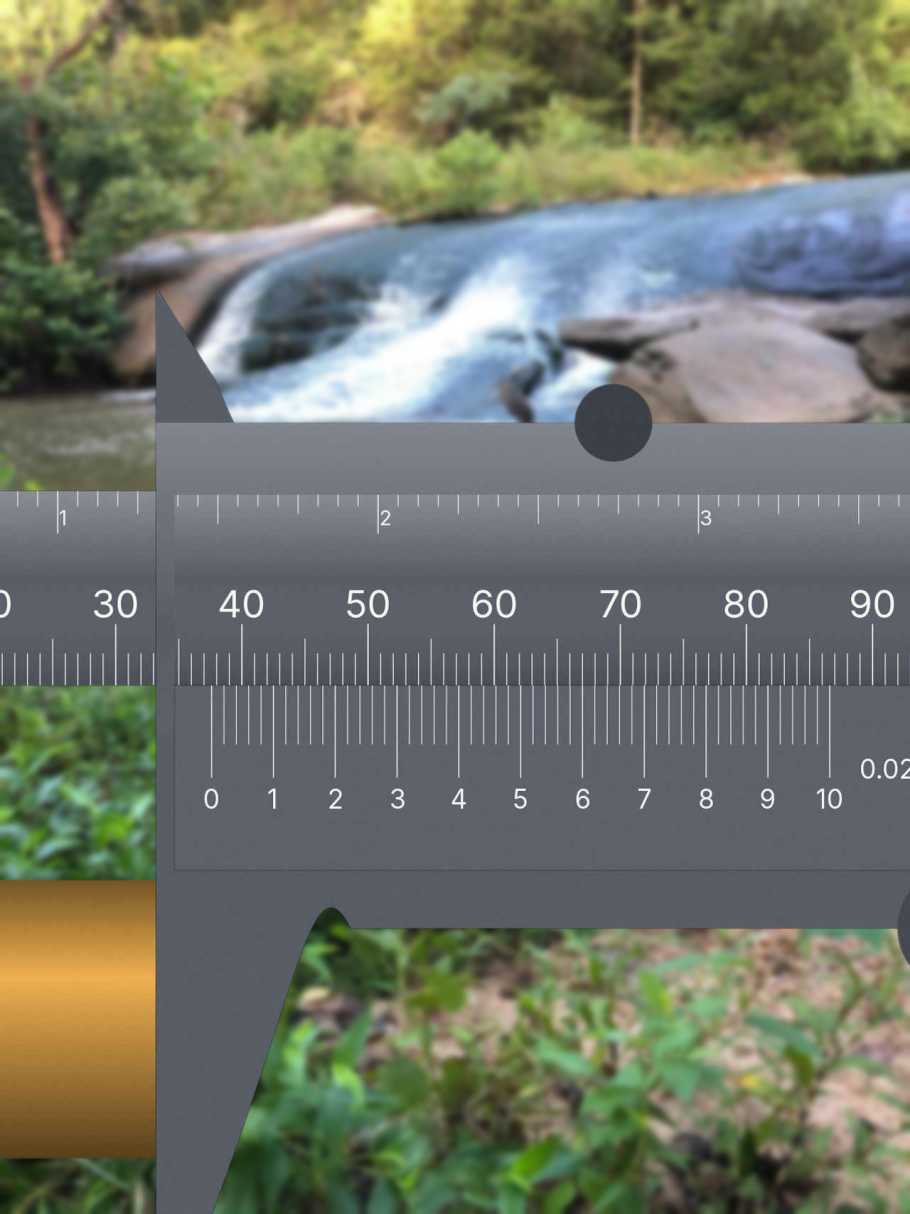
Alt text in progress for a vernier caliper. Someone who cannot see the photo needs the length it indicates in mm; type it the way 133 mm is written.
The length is 37.6 mm
